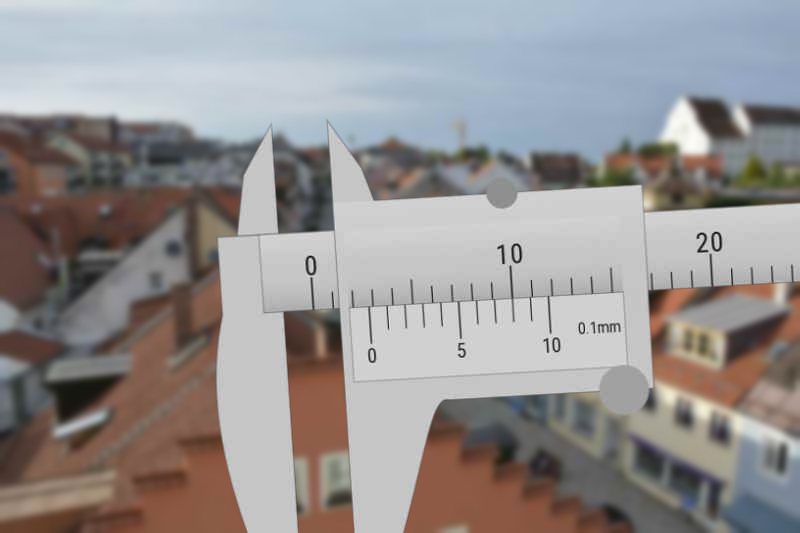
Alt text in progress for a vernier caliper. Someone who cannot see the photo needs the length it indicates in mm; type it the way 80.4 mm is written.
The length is 2.8 mm
